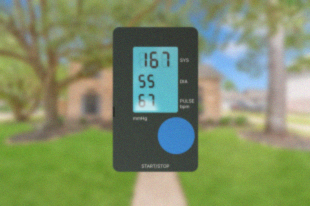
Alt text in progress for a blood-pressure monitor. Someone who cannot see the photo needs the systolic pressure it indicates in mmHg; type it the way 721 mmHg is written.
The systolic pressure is 167 mmHg
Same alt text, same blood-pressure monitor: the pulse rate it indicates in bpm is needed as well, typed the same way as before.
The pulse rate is 67 bpm
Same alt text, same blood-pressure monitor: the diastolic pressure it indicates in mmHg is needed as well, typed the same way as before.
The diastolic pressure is 55 mmHg
